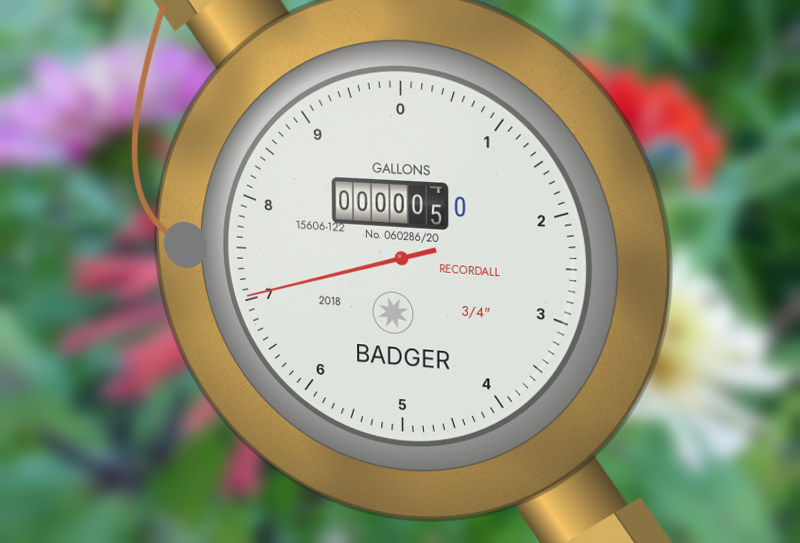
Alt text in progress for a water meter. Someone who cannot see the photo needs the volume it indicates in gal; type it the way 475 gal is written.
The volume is 47.0 gal
